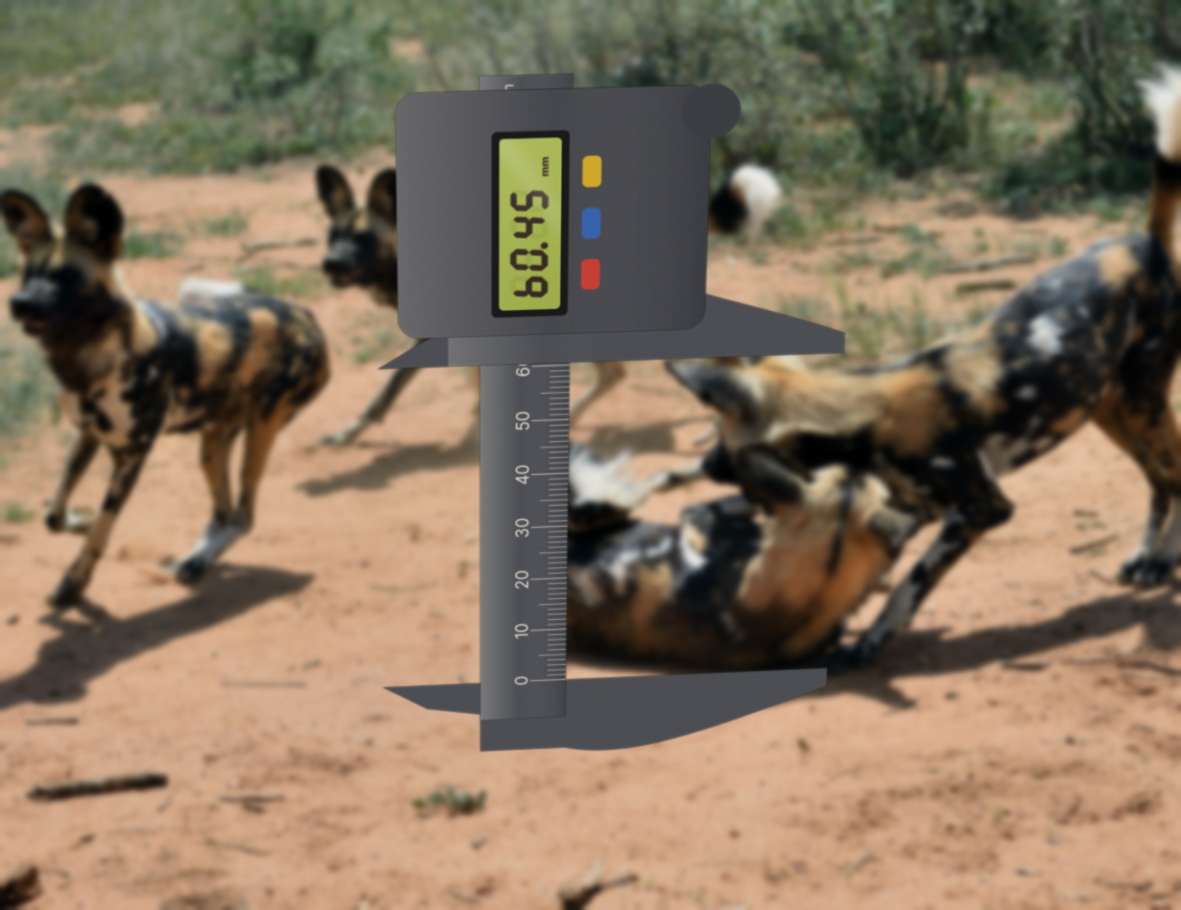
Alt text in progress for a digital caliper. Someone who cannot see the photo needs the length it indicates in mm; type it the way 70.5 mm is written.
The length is 60.45 mm
